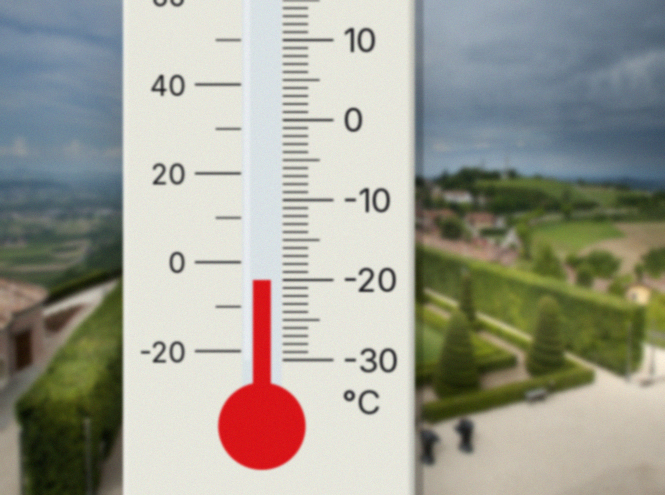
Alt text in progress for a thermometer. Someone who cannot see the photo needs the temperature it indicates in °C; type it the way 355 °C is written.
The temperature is -20 °C
